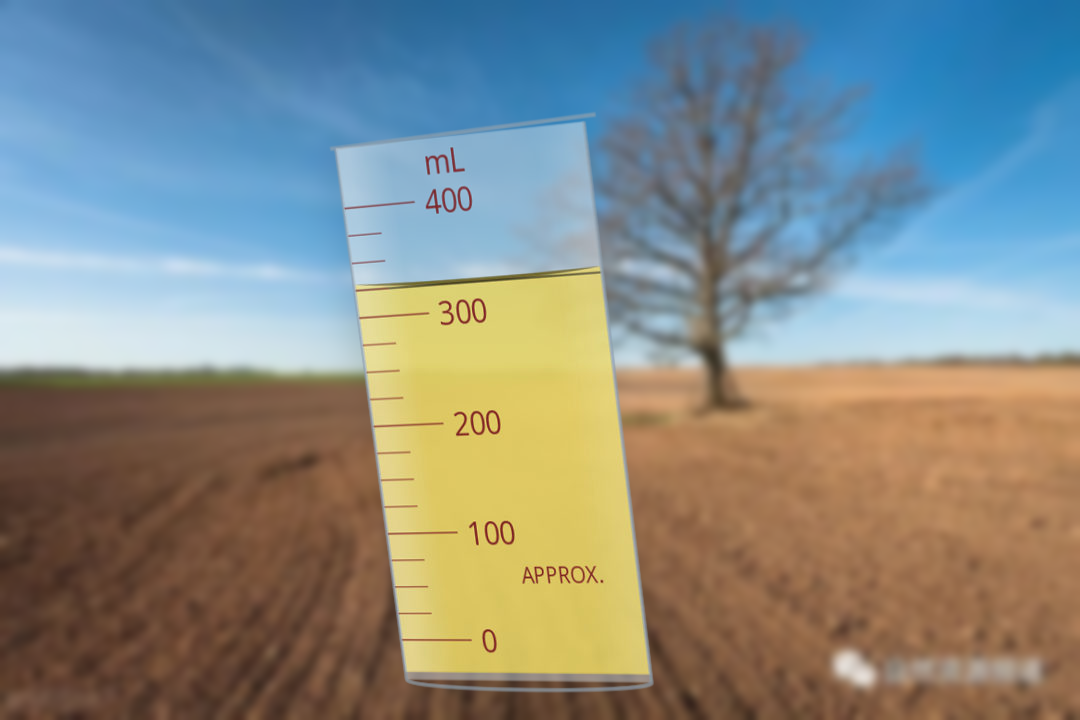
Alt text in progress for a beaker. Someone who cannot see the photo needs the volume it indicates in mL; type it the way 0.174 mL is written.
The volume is 325 mL
